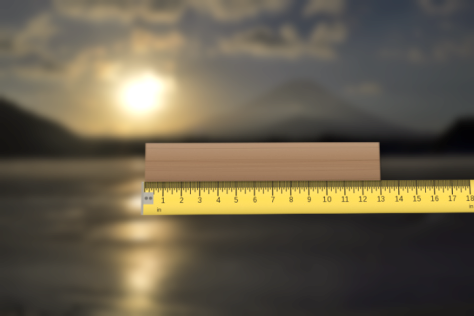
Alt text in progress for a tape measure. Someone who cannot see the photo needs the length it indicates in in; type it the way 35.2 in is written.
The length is 13 in
